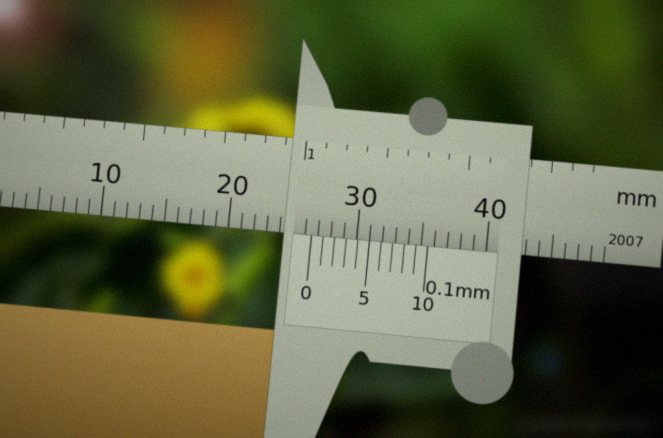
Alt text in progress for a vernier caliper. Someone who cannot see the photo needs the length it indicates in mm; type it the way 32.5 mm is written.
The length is 26.5 mm
